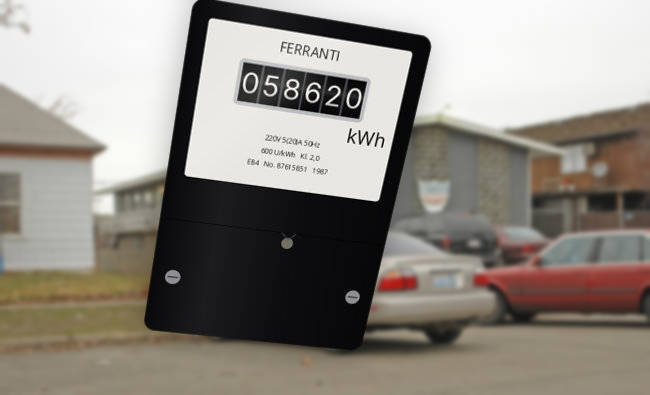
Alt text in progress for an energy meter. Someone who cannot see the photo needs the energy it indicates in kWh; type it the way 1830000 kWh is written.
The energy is 58620 kWh
